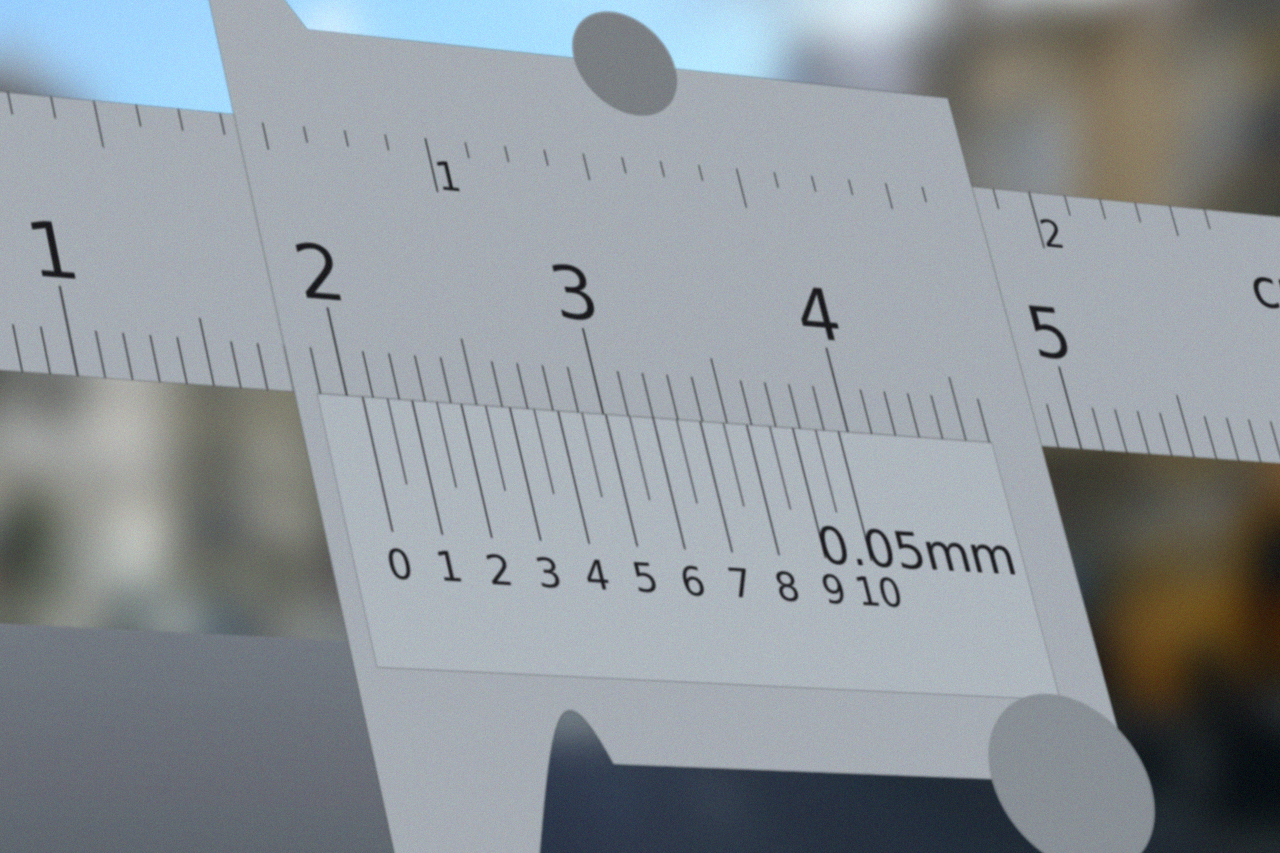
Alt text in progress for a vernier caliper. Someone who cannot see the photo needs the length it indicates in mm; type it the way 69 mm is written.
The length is 20.6 mm
